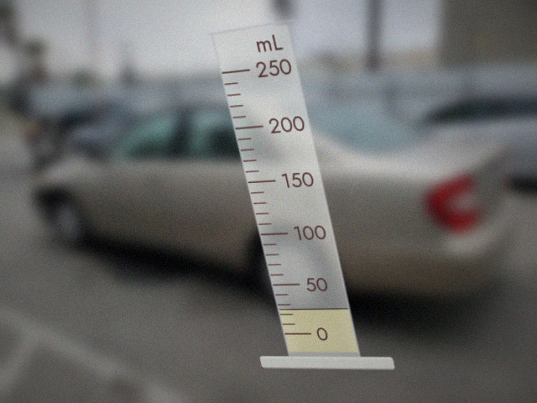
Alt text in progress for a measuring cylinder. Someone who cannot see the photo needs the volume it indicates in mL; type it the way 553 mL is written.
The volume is 25 mL
